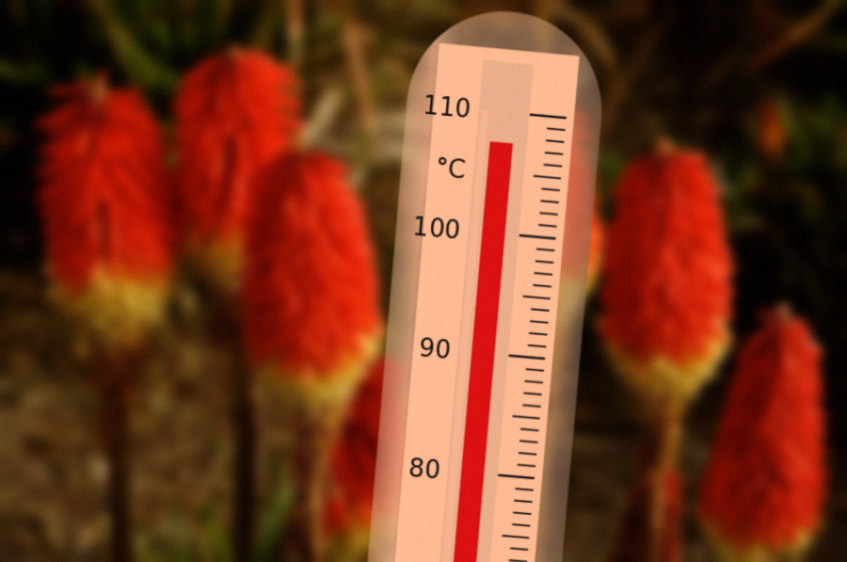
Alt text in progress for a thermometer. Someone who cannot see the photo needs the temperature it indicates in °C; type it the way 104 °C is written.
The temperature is 107.5 °C
